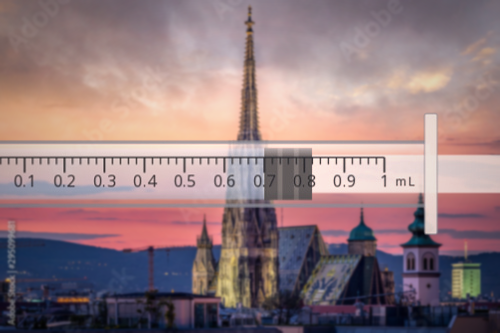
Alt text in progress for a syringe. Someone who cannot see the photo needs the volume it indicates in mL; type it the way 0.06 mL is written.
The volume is 0.7 mL
